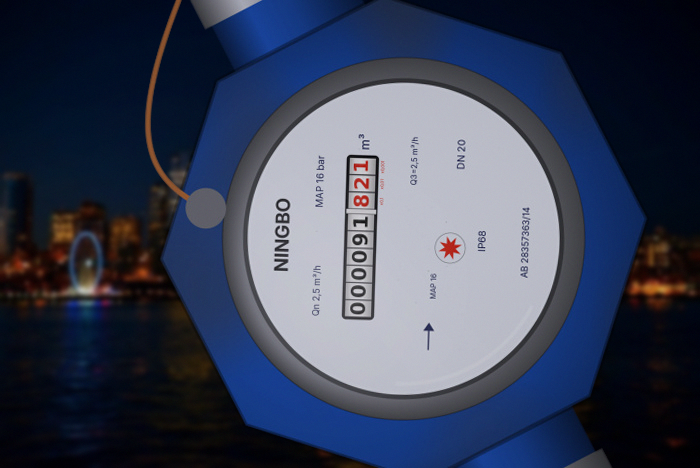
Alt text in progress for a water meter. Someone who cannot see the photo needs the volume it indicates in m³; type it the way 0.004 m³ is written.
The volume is 91.821 m³
